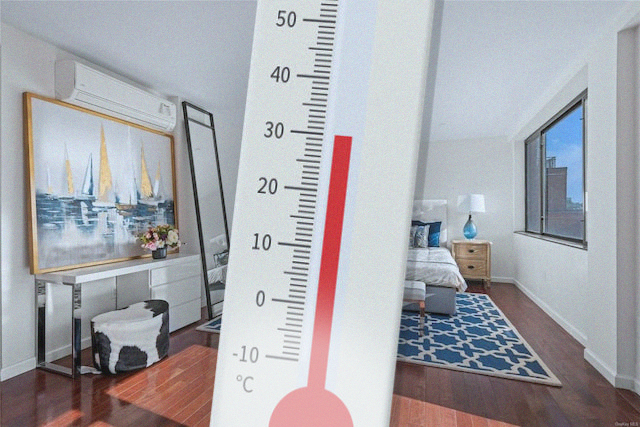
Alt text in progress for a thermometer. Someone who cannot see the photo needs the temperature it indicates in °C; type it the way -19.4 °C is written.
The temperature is 30 °C
